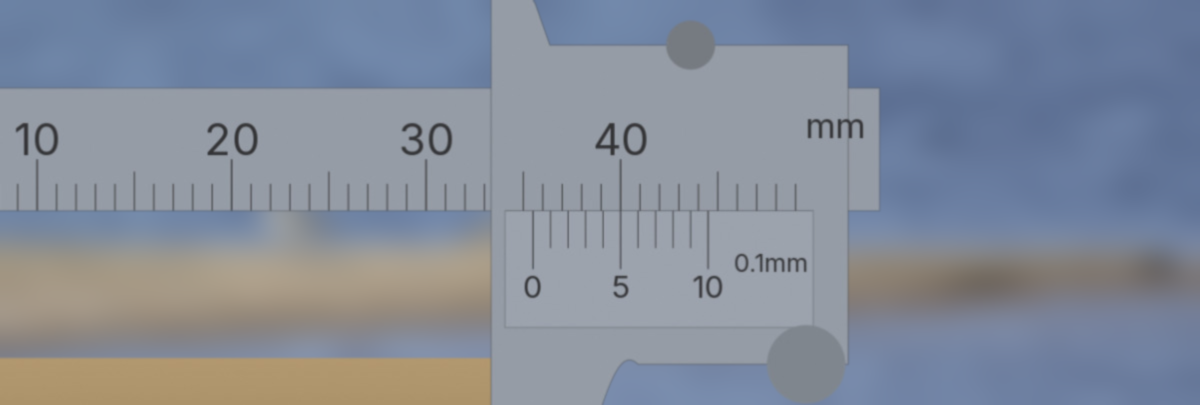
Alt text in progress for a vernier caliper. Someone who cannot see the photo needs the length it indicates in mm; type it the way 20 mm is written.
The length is 35.5 mm
